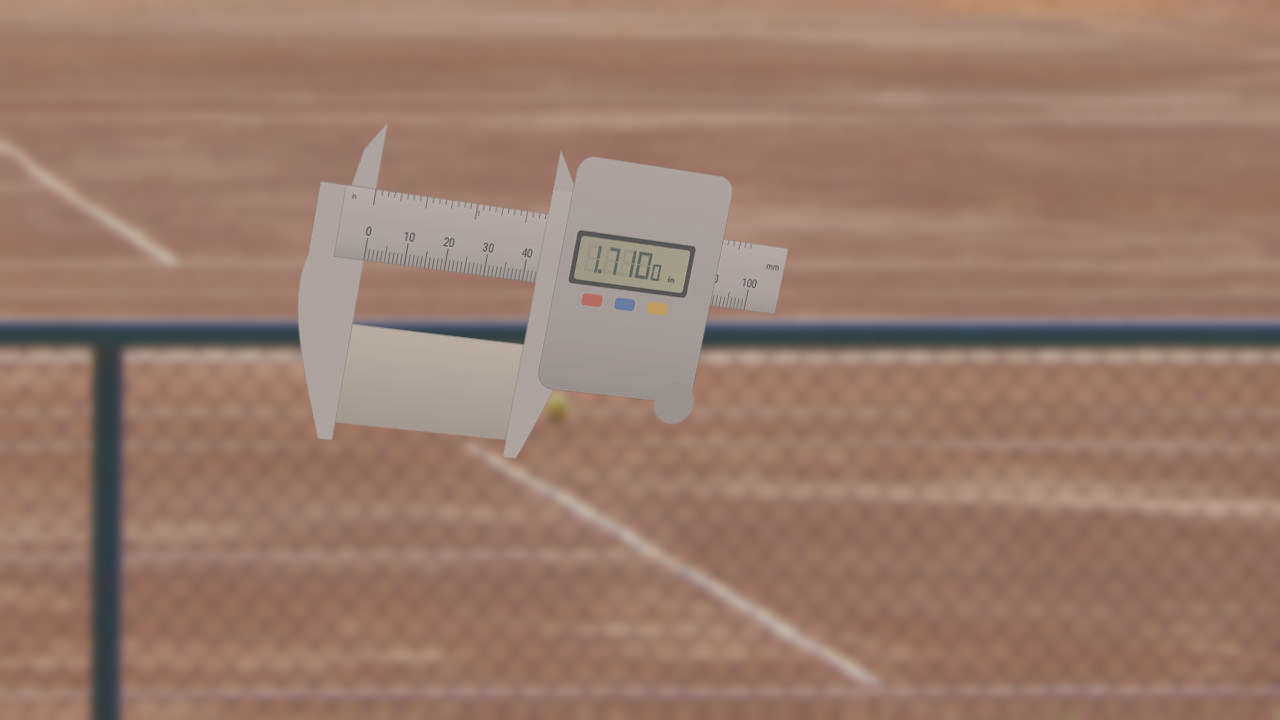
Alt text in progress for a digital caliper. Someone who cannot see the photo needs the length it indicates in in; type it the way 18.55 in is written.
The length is 1.7100 in
